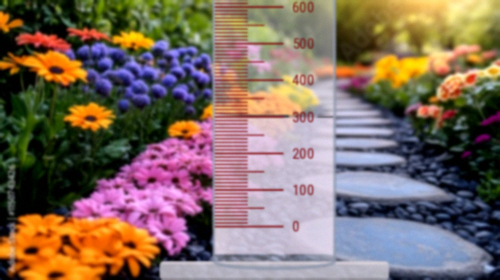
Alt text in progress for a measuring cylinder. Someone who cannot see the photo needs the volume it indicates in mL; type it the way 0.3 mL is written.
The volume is 300 mL
